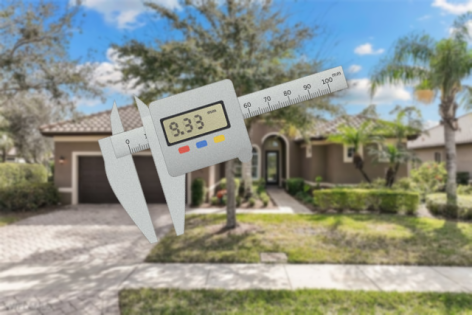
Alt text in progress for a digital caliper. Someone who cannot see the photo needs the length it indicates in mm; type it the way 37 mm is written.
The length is 9.33 mm
